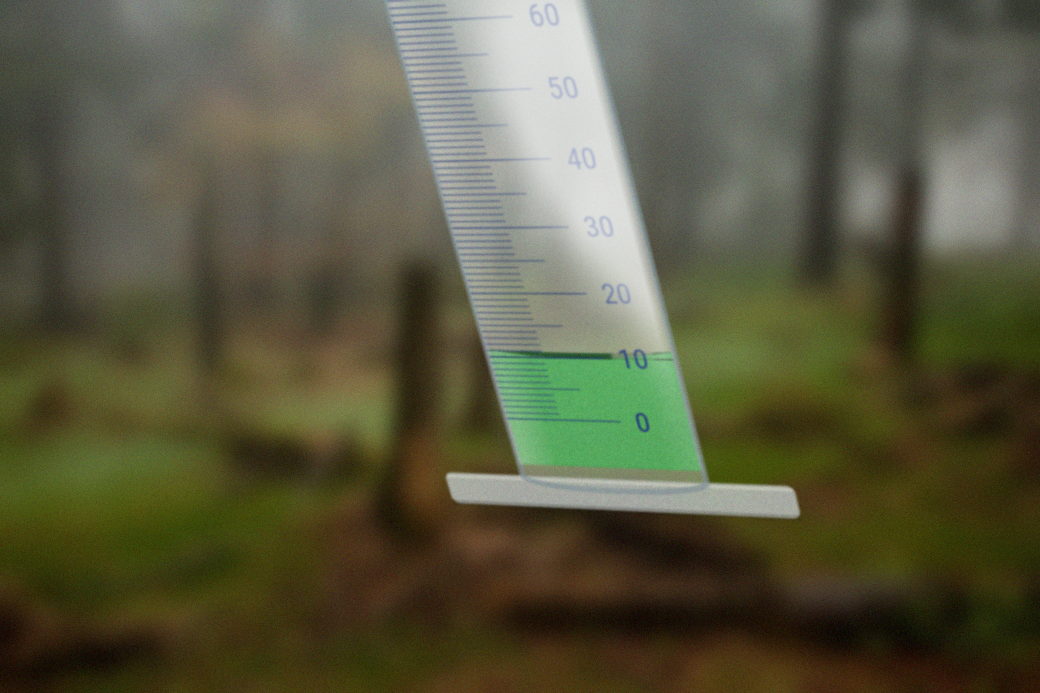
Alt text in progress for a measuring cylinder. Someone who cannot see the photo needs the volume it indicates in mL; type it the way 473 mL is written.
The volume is 10 mL
